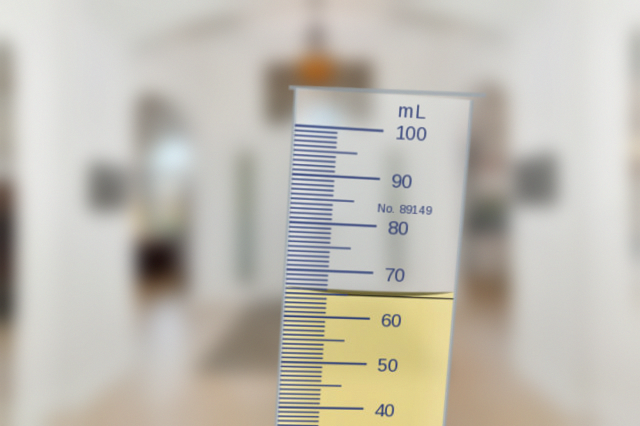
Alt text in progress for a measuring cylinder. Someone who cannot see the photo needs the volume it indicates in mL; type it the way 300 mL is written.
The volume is 65 mL
